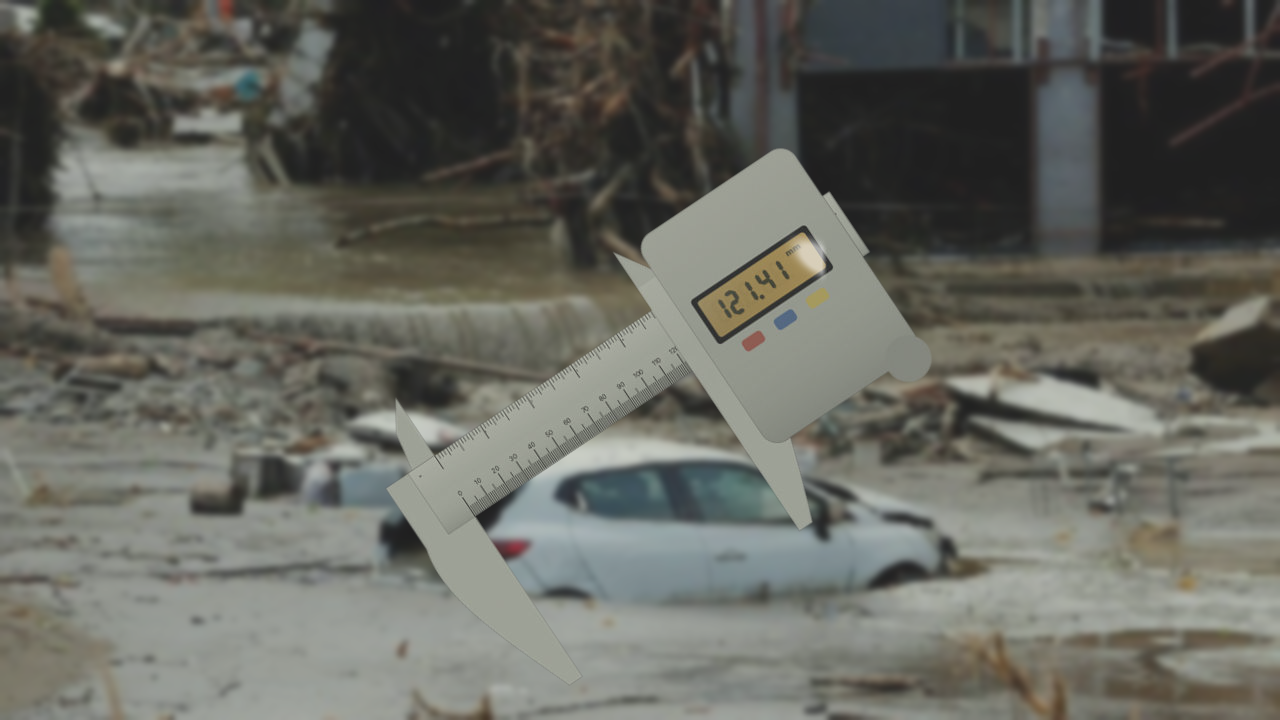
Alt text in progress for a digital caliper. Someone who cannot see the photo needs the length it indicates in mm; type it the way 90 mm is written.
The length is 121.41 mm
